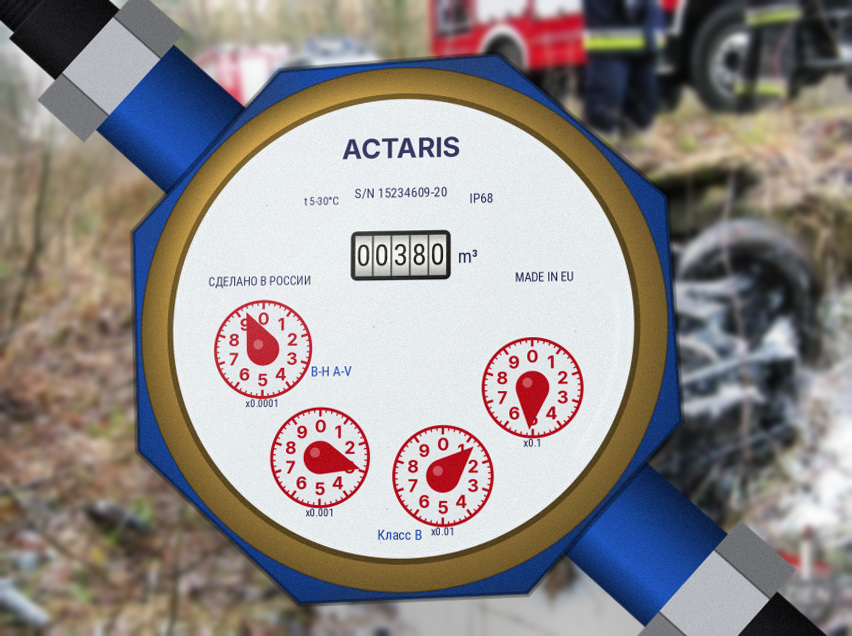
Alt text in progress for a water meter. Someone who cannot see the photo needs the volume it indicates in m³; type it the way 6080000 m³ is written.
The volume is 380.5129 m³
